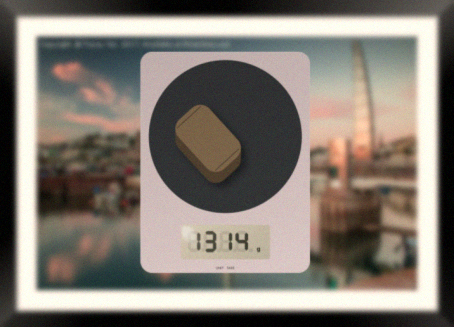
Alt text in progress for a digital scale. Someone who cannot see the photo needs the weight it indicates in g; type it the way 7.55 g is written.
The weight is 1314 g
